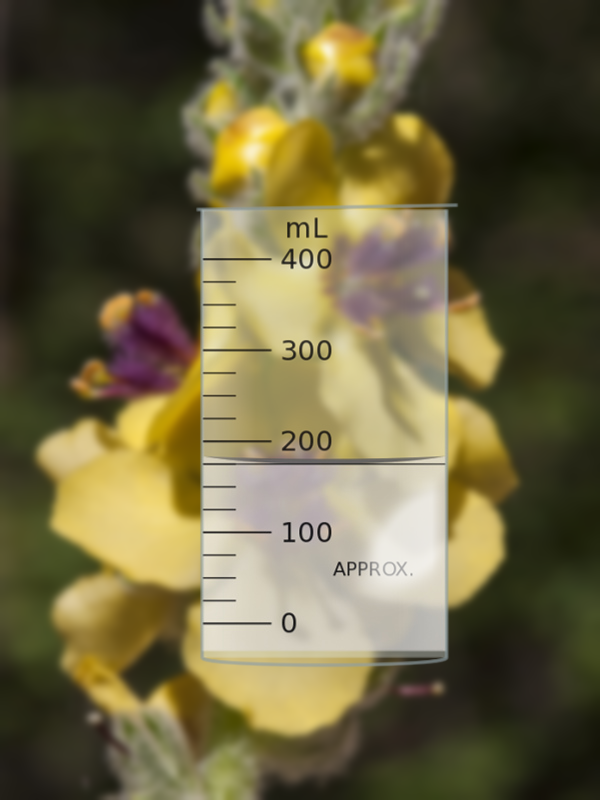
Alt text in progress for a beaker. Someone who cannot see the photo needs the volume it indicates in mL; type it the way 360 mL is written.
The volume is 175 mL
